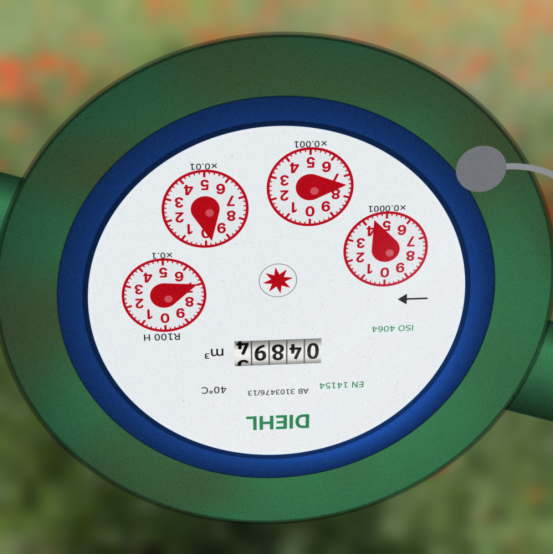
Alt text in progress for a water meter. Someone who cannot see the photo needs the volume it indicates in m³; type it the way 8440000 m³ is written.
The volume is 4893.6974 m³
